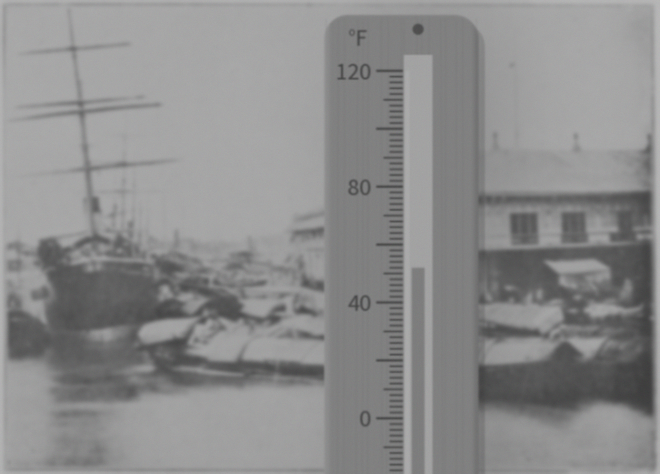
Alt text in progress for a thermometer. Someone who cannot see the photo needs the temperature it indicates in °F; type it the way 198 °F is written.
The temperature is 52 °F
